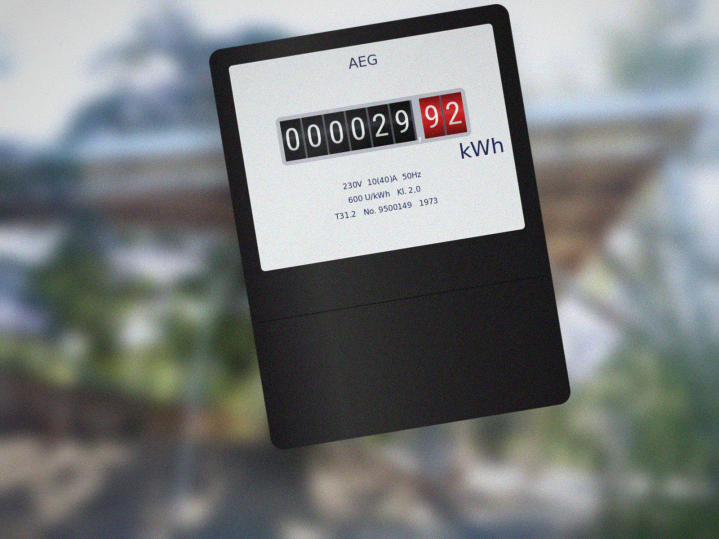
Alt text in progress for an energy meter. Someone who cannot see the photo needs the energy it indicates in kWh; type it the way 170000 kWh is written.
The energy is 29.92 kWh
